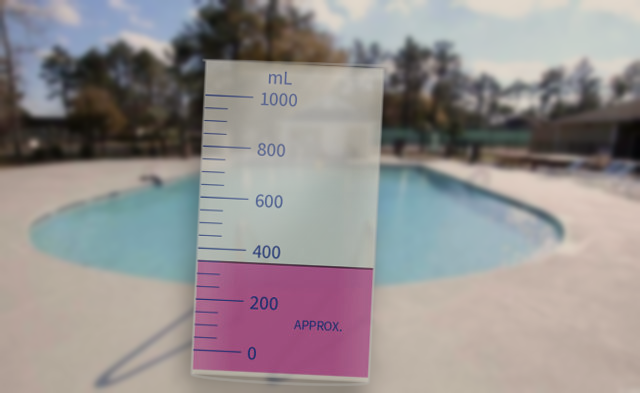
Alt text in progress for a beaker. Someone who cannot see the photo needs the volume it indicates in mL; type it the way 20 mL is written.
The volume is 350 mL
